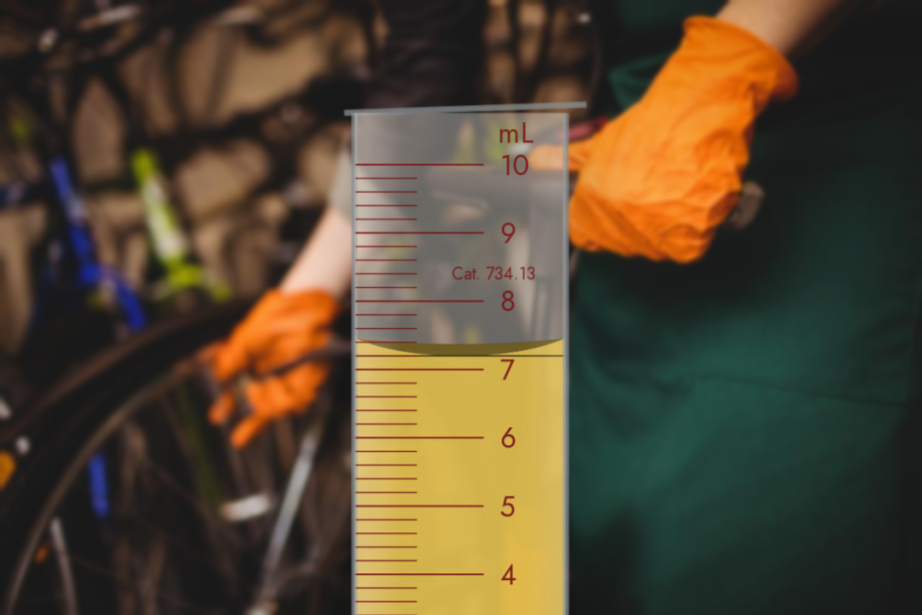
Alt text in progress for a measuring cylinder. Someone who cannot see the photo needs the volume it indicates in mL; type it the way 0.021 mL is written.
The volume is 7.2 mL
